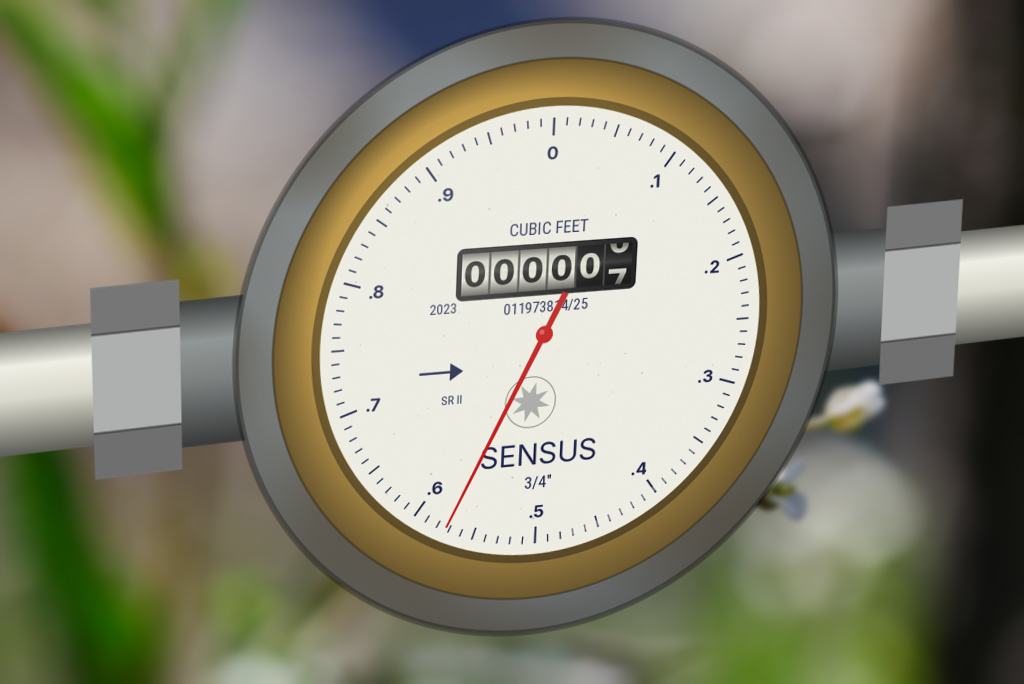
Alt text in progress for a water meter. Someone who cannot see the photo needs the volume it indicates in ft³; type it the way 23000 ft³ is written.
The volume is 6.57 ft³
